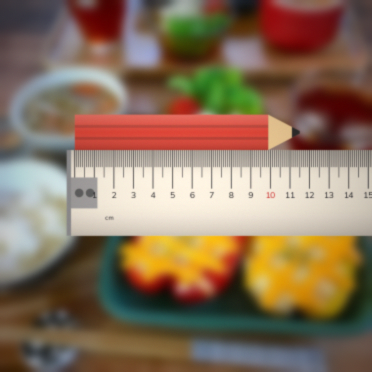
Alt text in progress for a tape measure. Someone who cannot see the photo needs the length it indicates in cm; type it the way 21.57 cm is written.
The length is 11.5 cm
